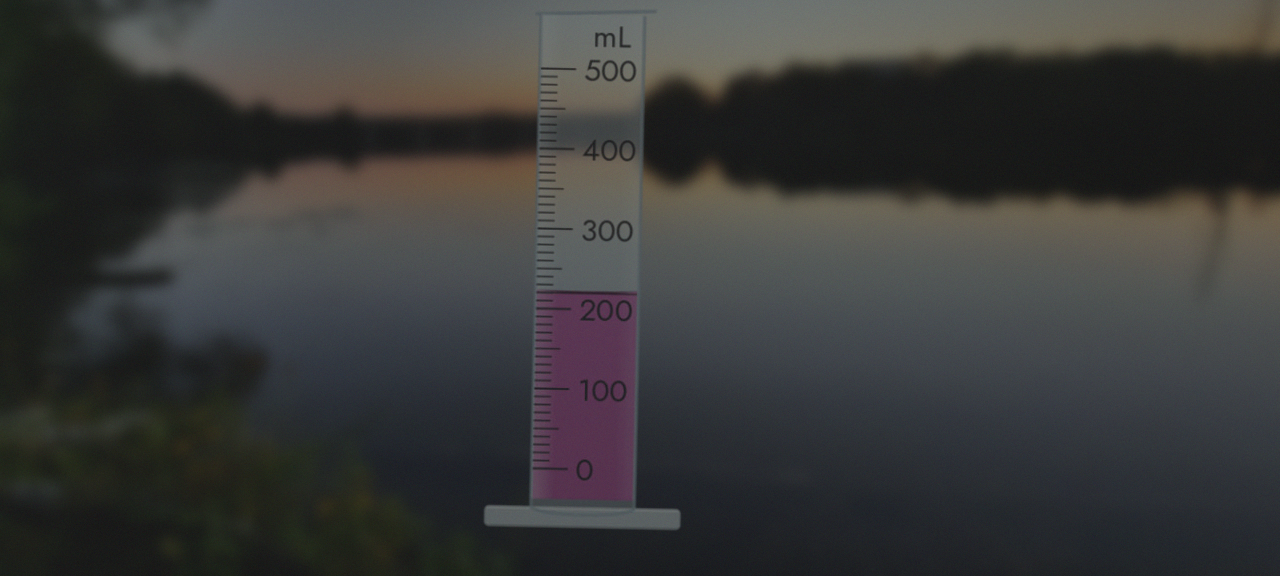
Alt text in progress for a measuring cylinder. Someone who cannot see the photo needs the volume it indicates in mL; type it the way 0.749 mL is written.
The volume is 220 mL
